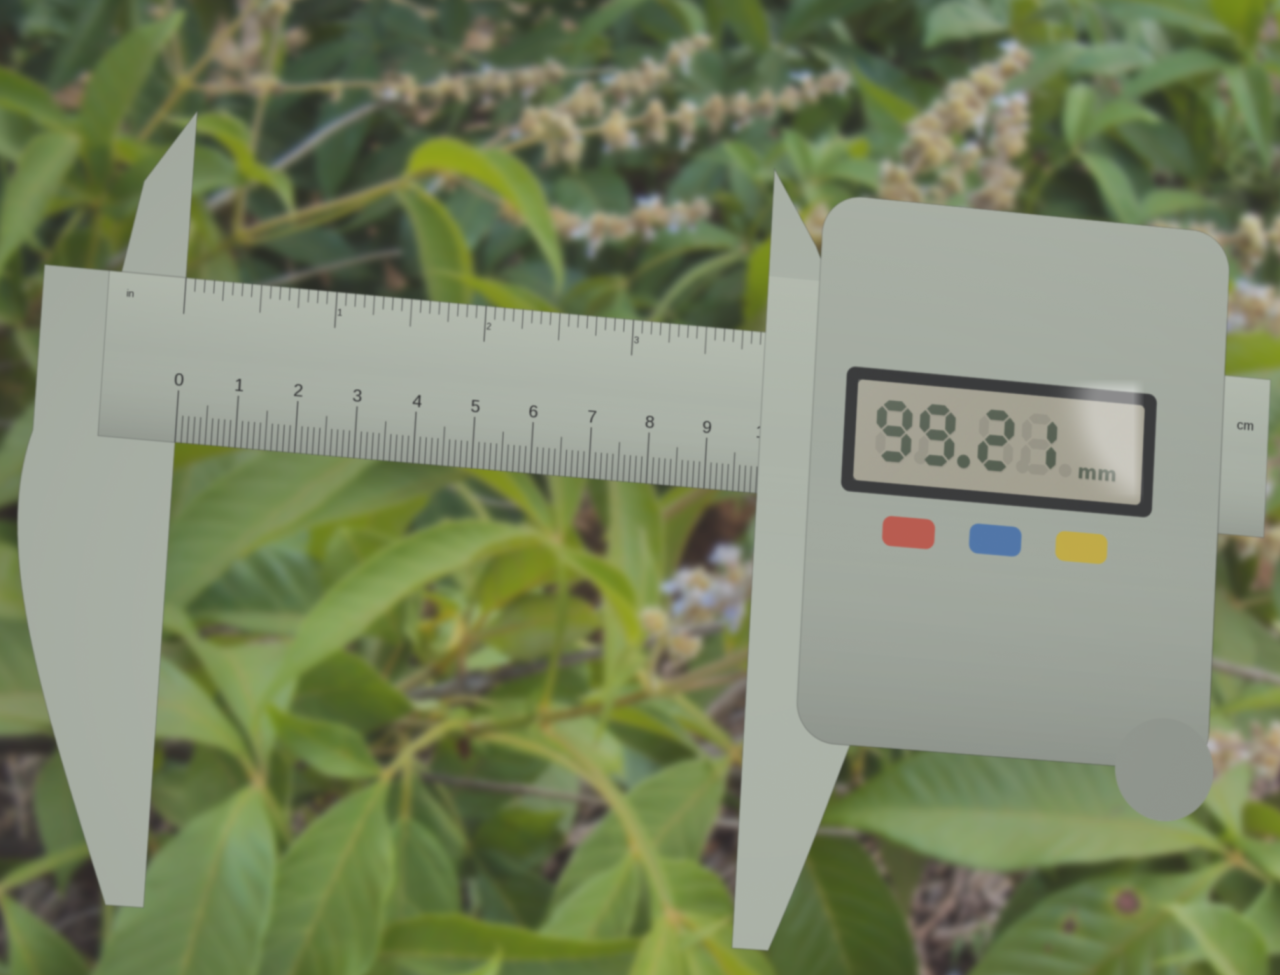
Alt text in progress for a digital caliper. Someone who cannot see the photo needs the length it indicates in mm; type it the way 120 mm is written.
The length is 99.21 mm
